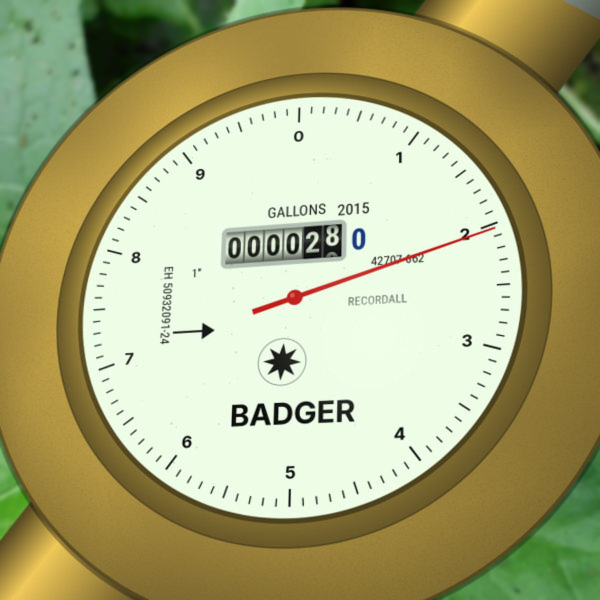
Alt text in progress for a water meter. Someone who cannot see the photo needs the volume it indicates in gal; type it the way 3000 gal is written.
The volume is 282.0 gal
